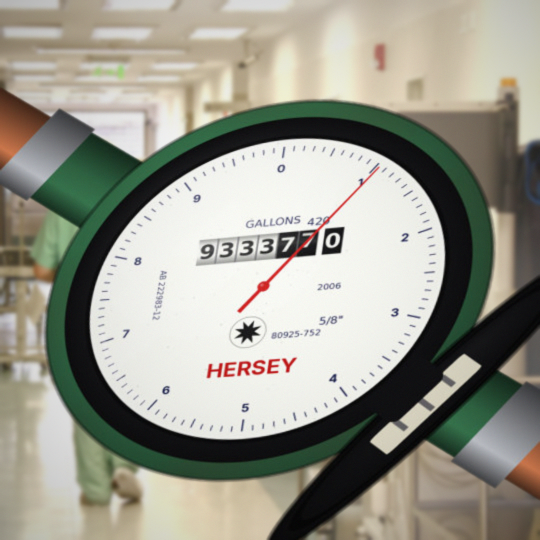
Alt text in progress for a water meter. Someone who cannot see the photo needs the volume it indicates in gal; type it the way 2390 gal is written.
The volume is 9333771.0 gal
